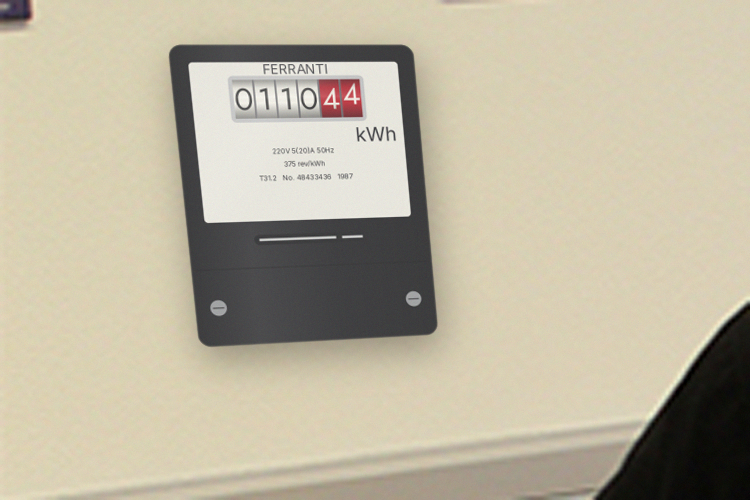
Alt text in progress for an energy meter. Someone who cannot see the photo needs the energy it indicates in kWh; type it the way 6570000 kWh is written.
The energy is 110.44 kWh
